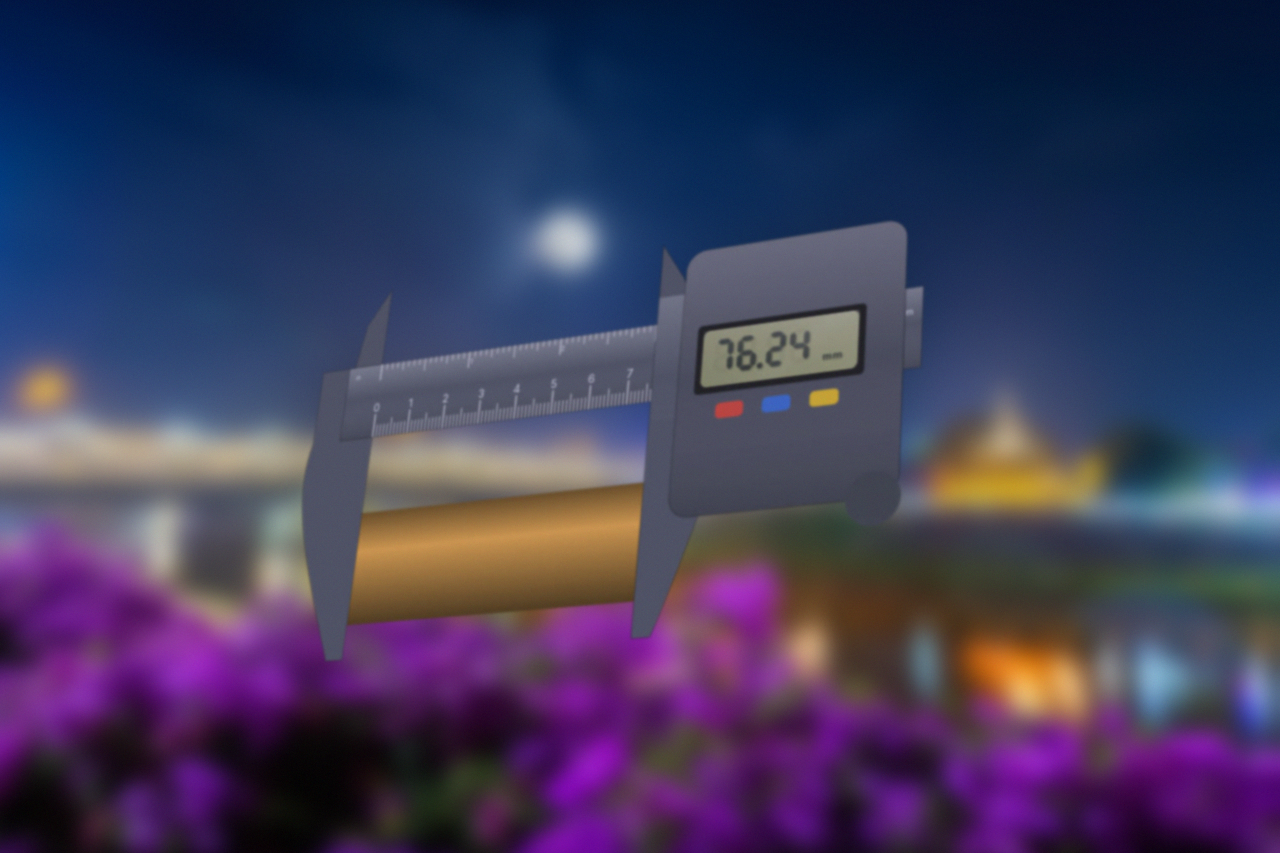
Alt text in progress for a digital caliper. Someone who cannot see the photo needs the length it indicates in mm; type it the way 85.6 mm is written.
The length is 76.24 mm
